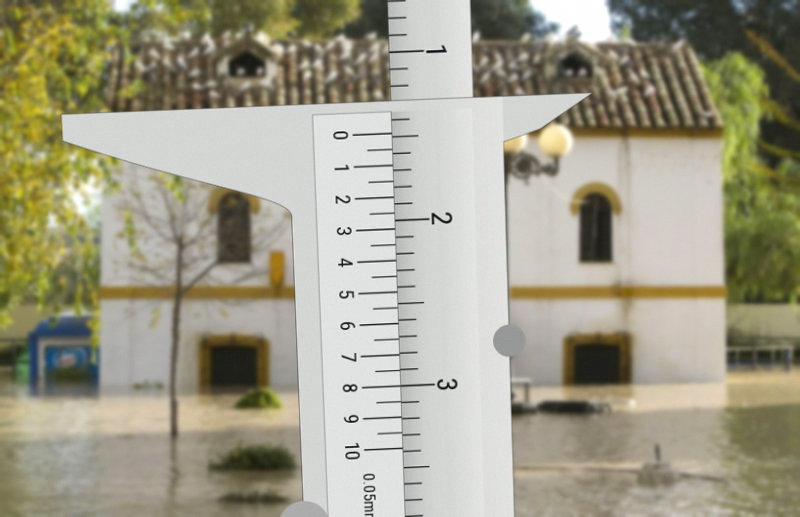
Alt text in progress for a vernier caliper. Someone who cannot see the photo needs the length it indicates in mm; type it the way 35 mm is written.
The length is 14.8 mm
